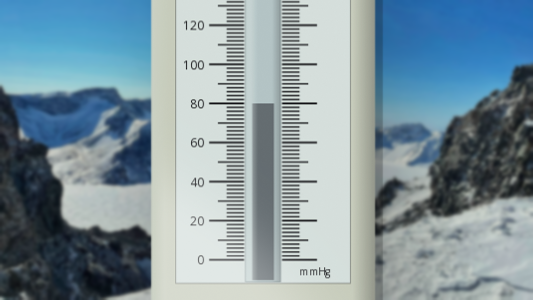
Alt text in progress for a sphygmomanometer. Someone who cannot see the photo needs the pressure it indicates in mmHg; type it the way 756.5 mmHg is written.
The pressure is 80 mmHg
